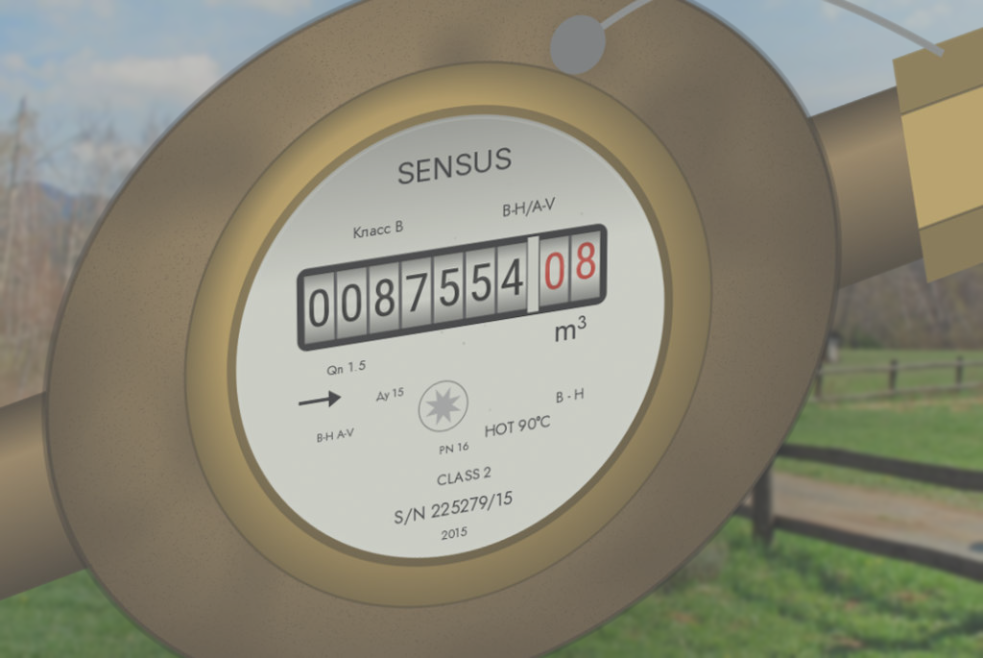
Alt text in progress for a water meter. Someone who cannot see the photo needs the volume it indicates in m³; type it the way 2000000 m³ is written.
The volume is 87554.08 m³
